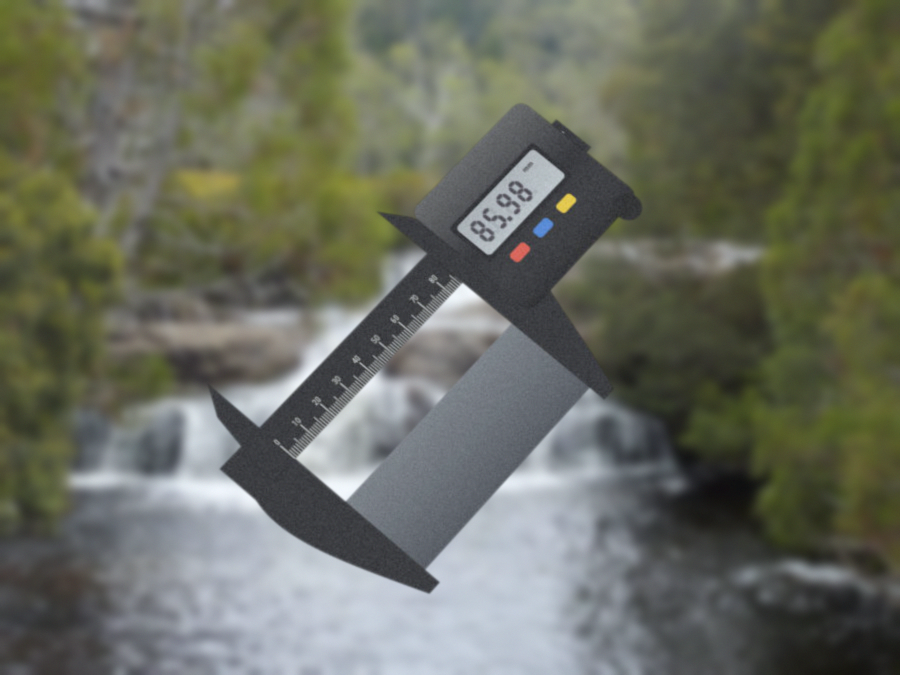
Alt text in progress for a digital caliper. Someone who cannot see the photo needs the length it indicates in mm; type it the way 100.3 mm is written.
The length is 85.98 mm
